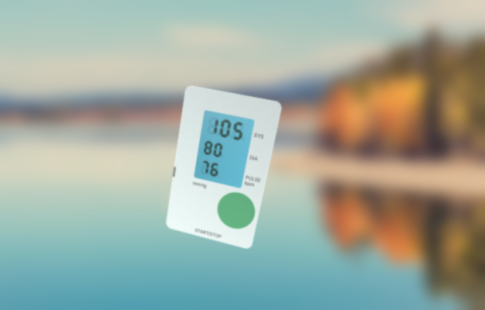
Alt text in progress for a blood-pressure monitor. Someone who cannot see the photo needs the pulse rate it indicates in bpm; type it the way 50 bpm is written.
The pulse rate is 76 bpm
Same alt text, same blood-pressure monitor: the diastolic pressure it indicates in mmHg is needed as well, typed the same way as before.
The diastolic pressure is 80 mmHg
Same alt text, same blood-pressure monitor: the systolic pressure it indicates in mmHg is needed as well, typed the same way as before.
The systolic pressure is 105 mmHg
